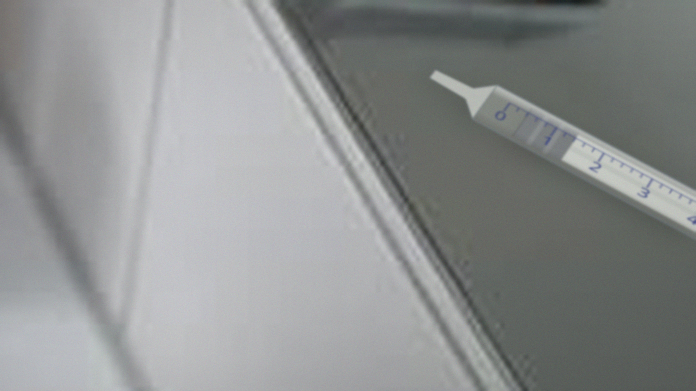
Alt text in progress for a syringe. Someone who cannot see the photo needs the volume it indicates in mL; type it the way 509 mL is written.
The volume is 0.4 mL
